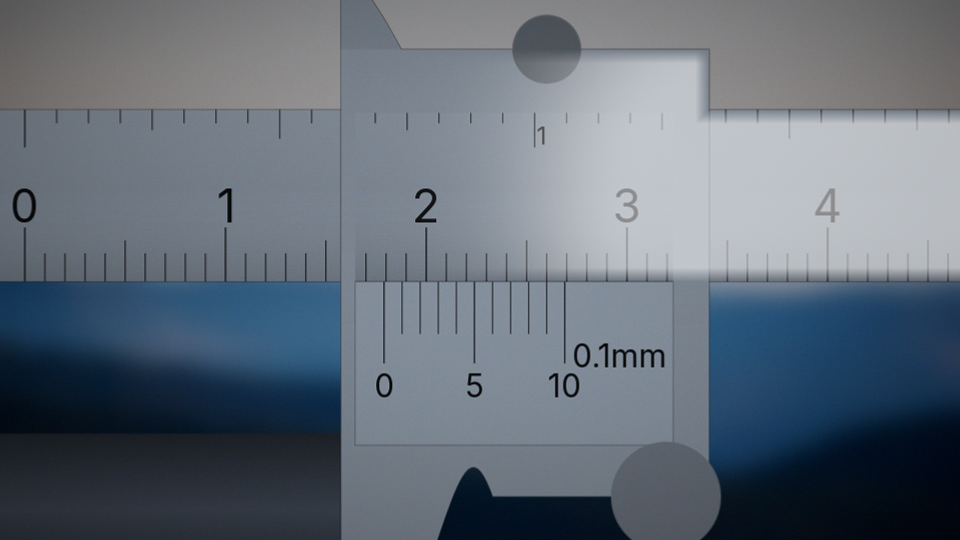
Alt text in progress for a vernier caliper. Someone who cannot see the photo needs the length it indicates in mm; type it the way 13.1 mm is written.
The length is 17.9 mm
